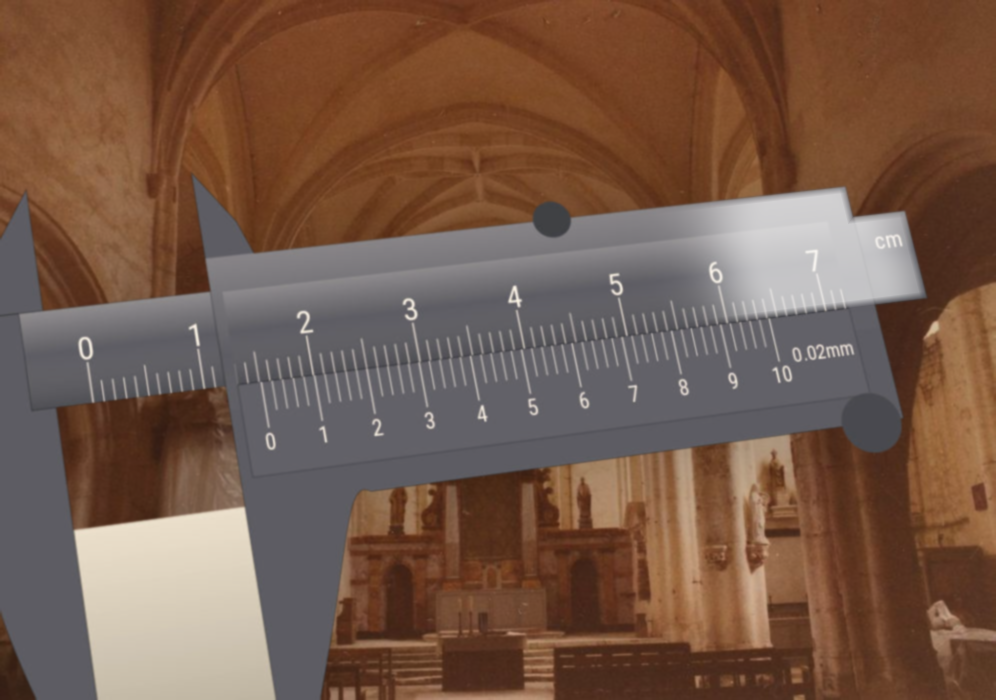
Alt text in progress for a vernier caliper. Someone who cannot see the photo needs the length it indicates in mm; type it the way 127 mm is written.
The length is 15.2 mm
